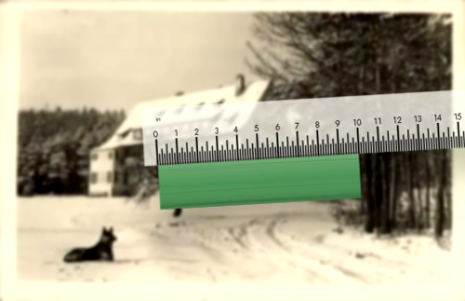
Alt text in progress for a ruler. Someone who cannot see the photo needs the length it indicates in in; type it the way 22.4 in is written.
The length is 10 in
